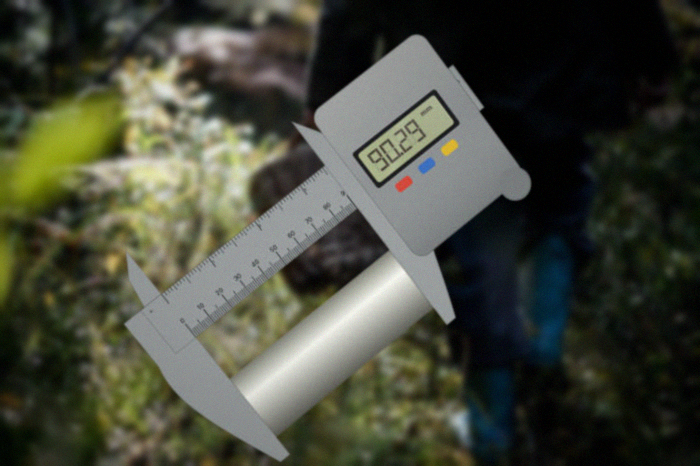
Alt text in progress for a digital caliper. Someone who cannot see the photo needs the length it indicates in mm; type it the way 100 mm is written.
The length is 90.29 mm
